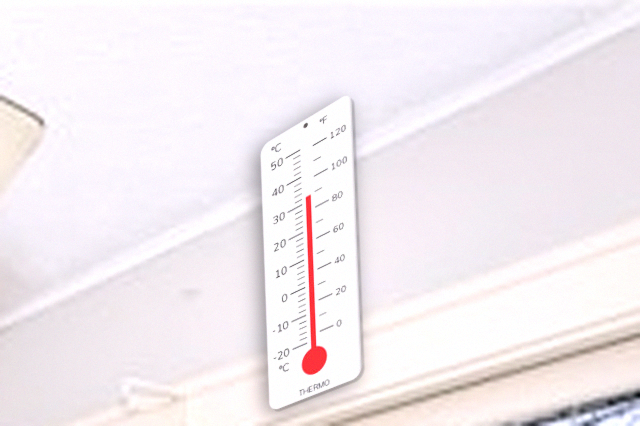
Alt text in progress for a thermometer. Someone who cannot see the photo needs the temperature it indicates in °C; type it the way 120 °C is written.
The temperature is 32 °C
